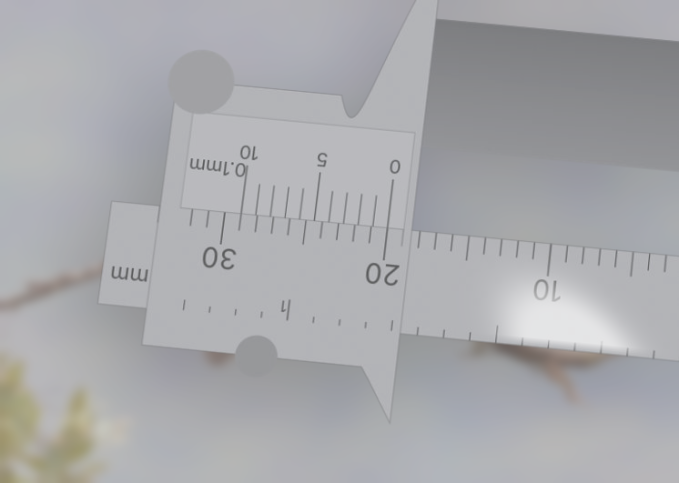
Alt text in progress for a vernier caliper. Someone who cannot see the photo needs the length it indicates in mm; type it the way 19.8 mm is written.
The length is 20.0 mm
